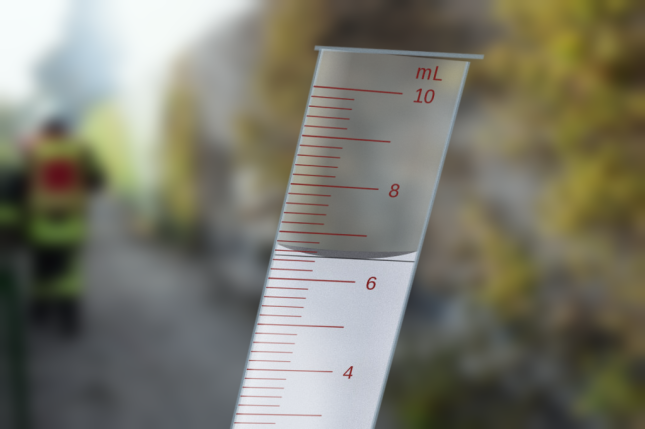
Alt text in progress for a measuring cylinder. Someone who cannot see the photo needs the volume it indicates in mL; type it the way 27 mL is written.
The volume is 6.5 mL
